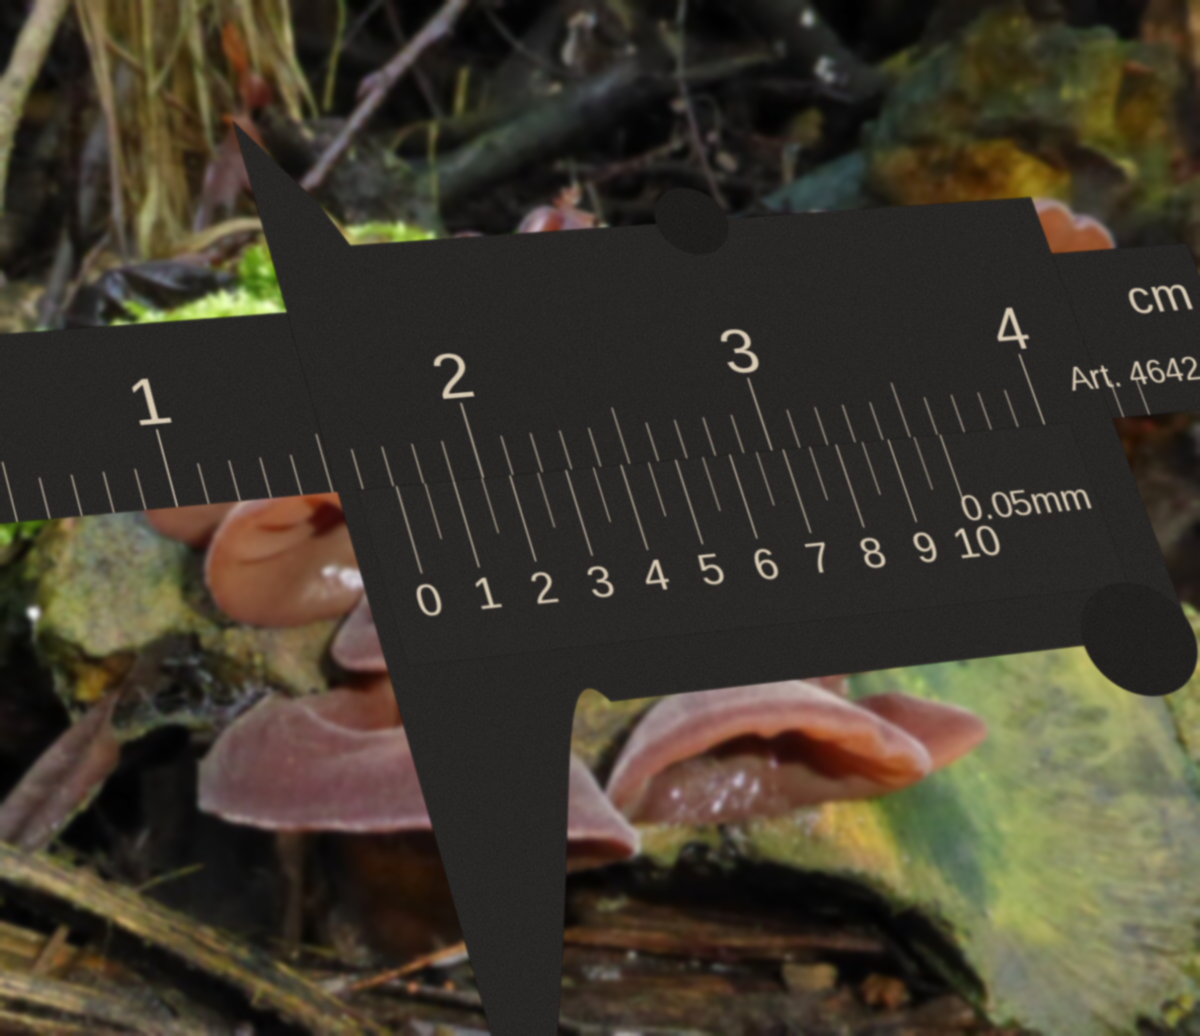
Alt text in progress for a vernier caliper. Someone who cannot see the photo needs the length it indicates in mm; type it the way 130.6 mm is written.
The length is 17.1 mm
